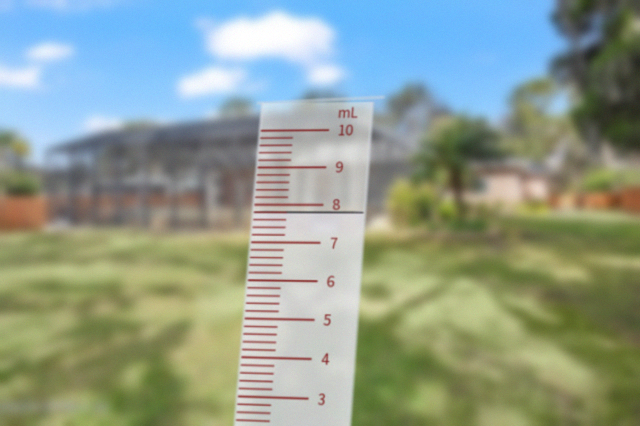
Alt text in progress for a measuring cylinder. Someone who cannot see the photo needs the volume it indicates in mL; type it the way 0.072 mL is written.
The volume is 7.8 mL
